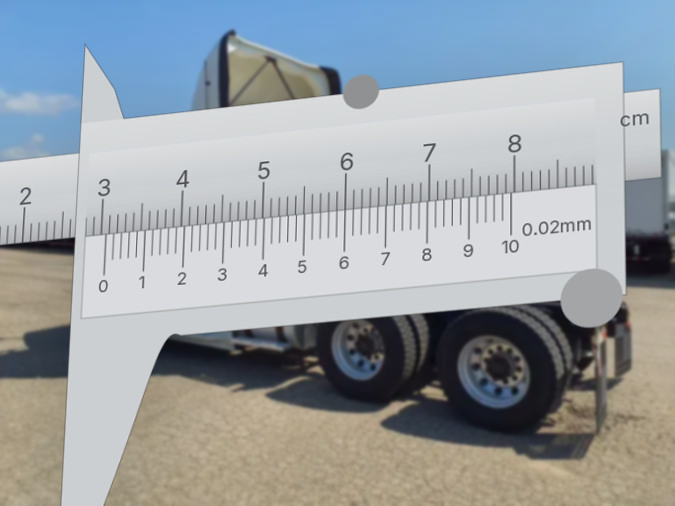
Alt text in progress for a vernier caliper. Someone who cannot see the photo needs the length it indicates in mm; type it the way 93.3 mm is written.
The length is 30.6 mm
